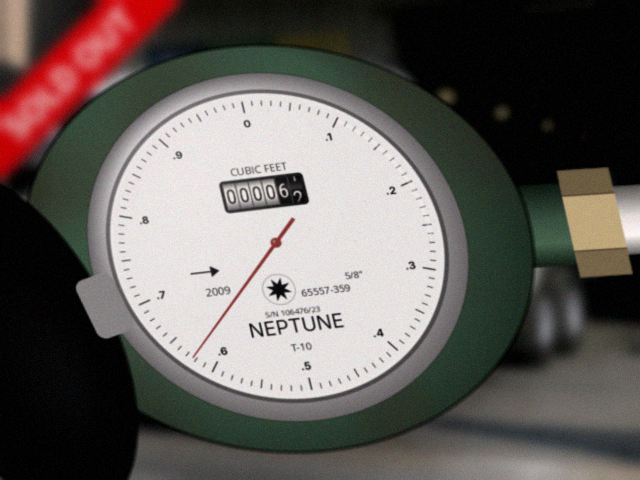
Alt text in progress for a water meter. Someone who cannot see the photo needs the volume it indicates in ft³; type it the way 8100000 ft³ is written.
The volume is 61.62 ft³
